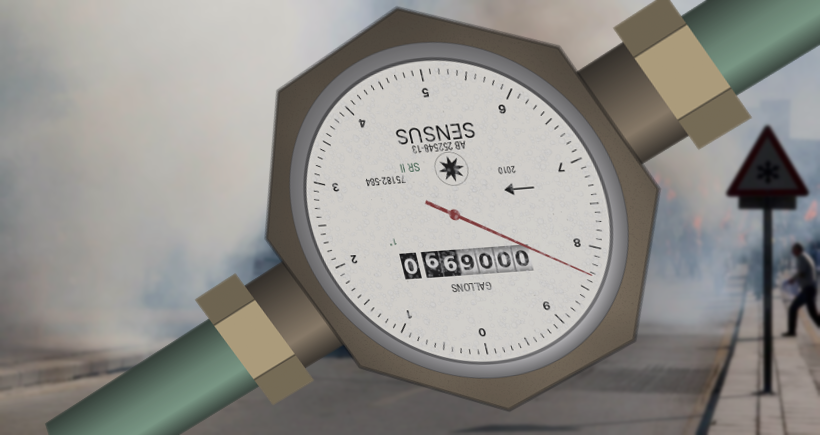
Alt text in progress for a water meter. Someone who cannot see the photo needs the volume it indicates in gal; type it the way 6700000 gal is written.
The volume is 6988.3 gal
